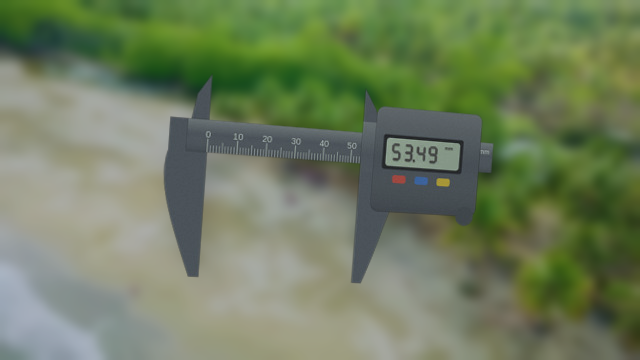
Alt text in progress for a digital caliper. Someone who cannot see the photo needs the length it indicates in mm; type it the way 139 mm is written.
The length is 53.49 mm
